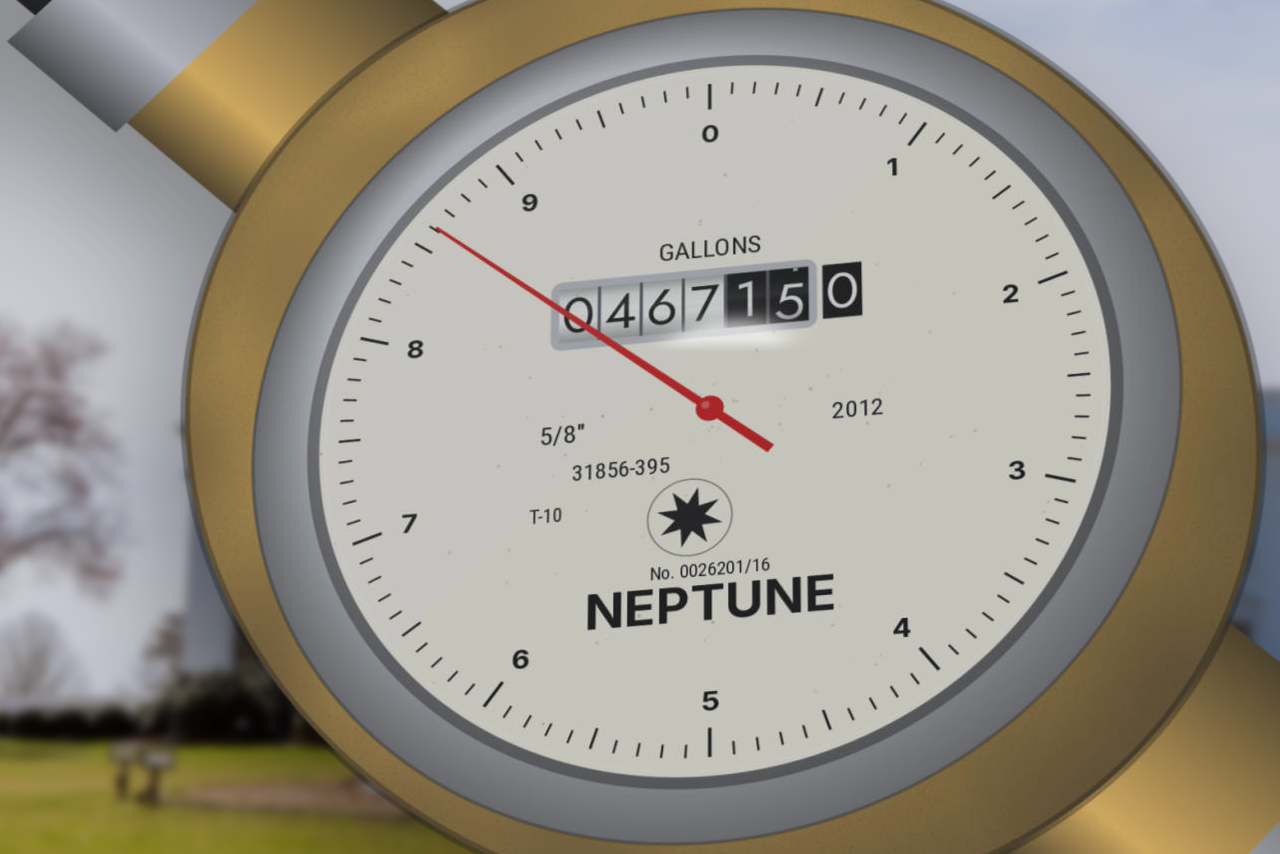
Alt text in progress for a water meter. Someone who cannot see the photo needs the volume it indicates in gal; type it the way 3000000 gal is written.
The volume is 467148.6 gal
